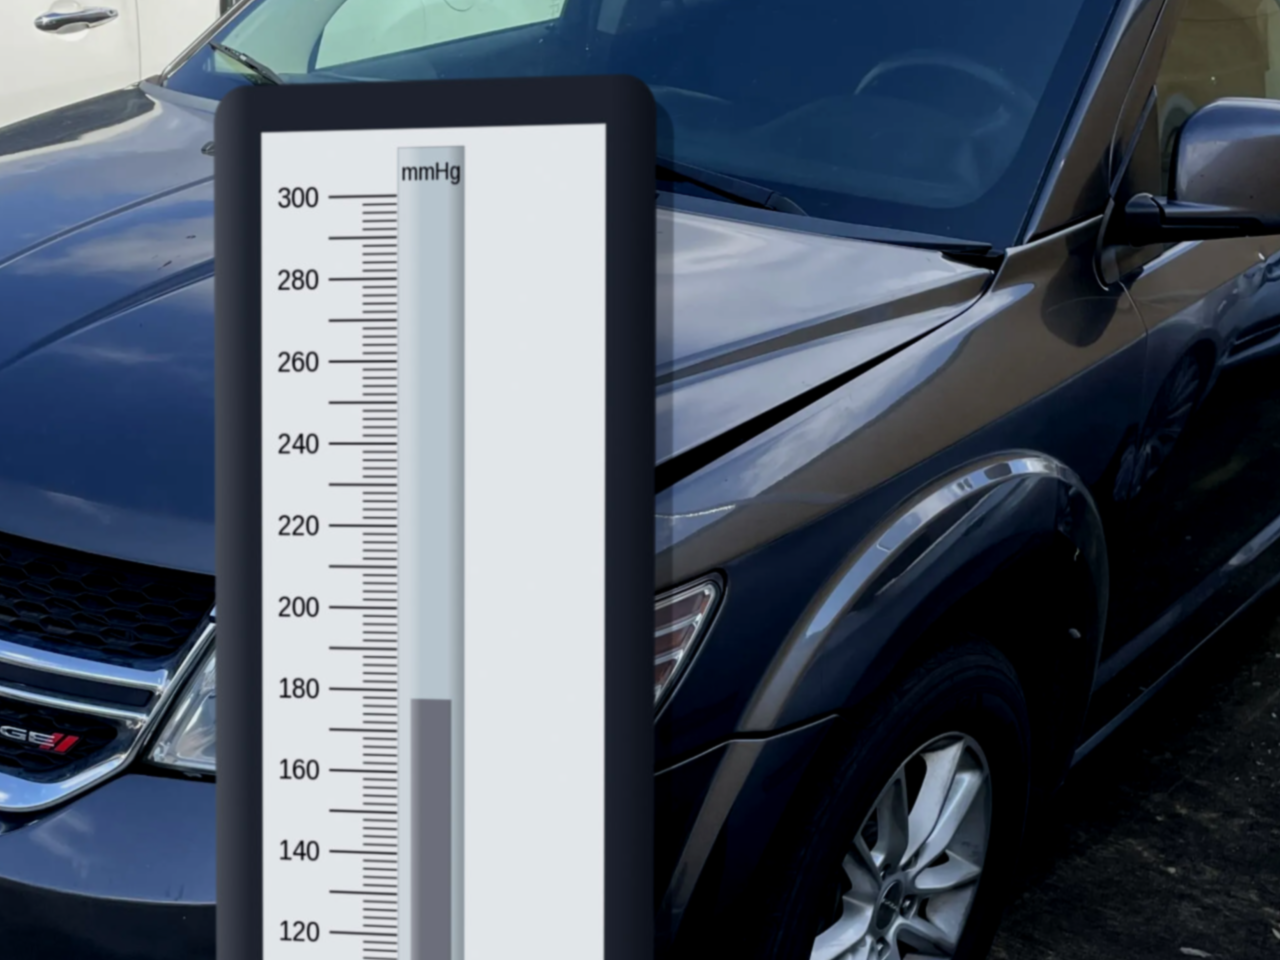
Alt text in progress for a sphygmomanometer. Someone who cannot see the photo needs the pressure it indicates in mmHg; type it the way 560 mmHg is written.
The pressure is 178 mmHg
